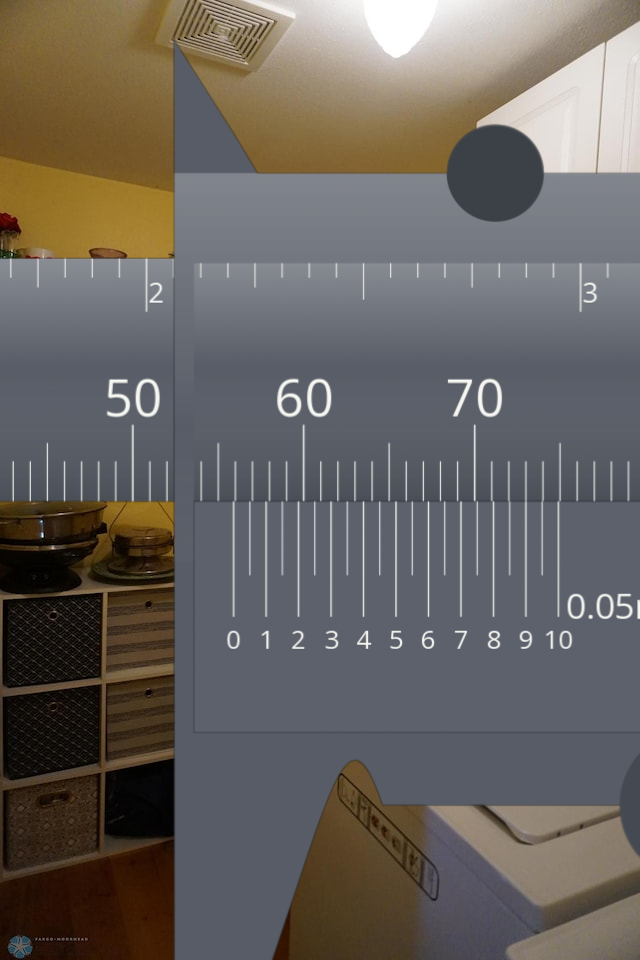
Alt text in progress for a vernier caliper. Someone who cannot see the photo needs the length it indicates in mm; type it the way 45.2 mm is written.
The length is 55.9 mm
